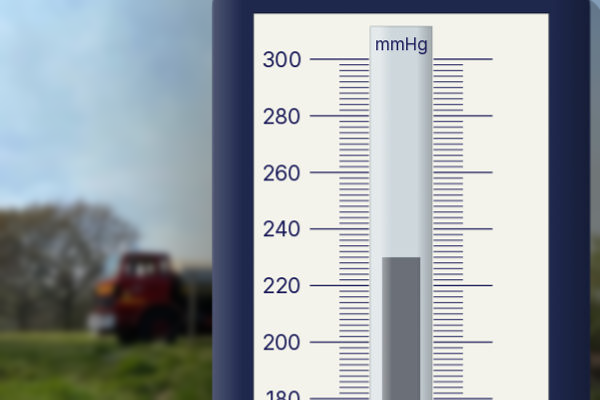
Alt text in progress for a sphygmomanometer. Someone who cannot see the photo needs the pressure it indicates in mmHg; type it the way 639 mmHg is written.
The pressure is 230 mmHg
